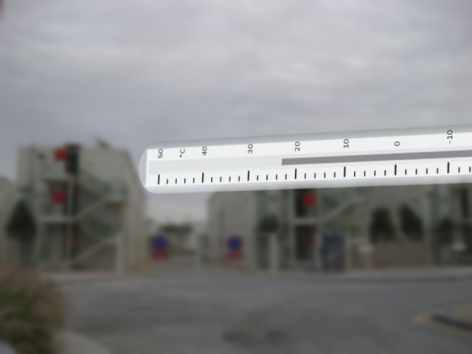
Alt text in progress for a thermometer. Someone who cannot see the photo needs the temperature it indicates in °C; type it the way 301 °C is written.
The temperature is 23 °C
